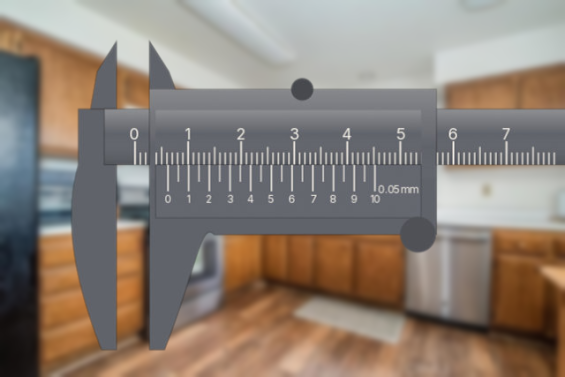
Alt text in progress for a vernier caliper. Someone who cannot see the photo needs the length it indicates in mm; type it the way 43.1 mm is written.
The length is 6.2 mm
